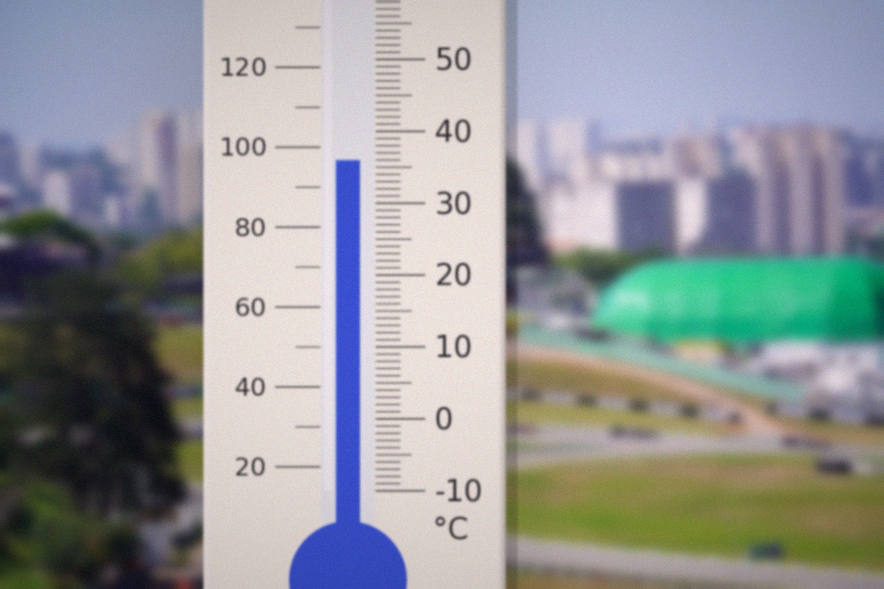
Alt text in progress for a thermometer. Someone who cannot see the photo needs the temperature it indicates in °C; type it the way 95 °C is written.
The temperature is 36 °C
